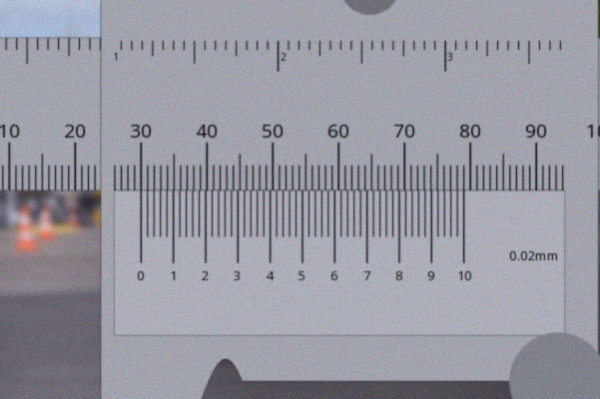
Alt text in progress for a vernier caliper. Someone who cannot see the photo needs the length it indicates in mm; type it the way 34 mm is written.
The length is 30.0 mm
